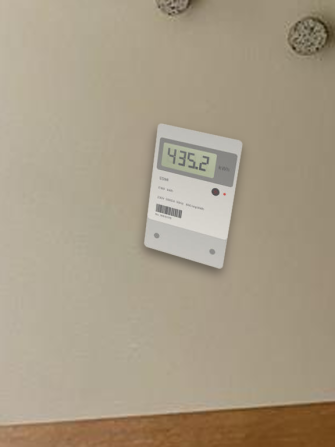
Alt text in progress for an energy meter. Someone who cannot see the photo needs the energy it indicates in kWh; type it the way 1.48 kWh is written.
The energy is 435.2 kWh
